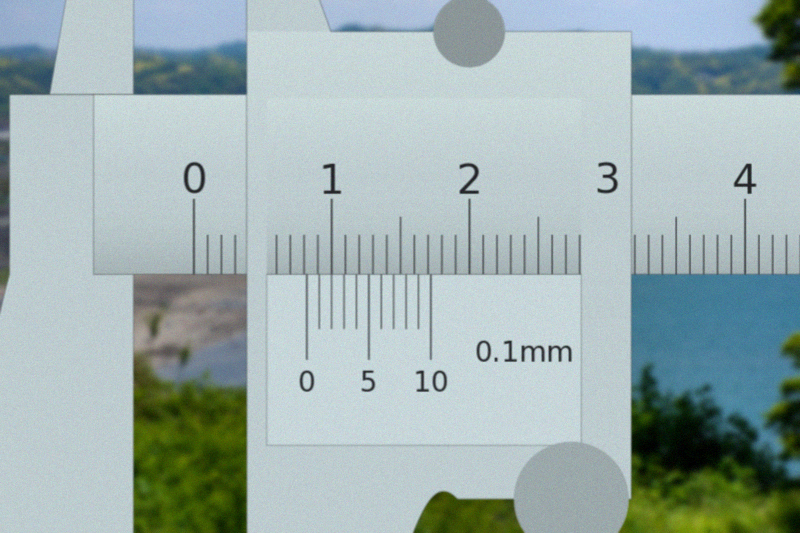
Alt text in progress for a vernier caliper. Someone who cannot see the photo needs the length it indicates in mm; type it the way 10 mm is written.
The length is 8.2 mm
